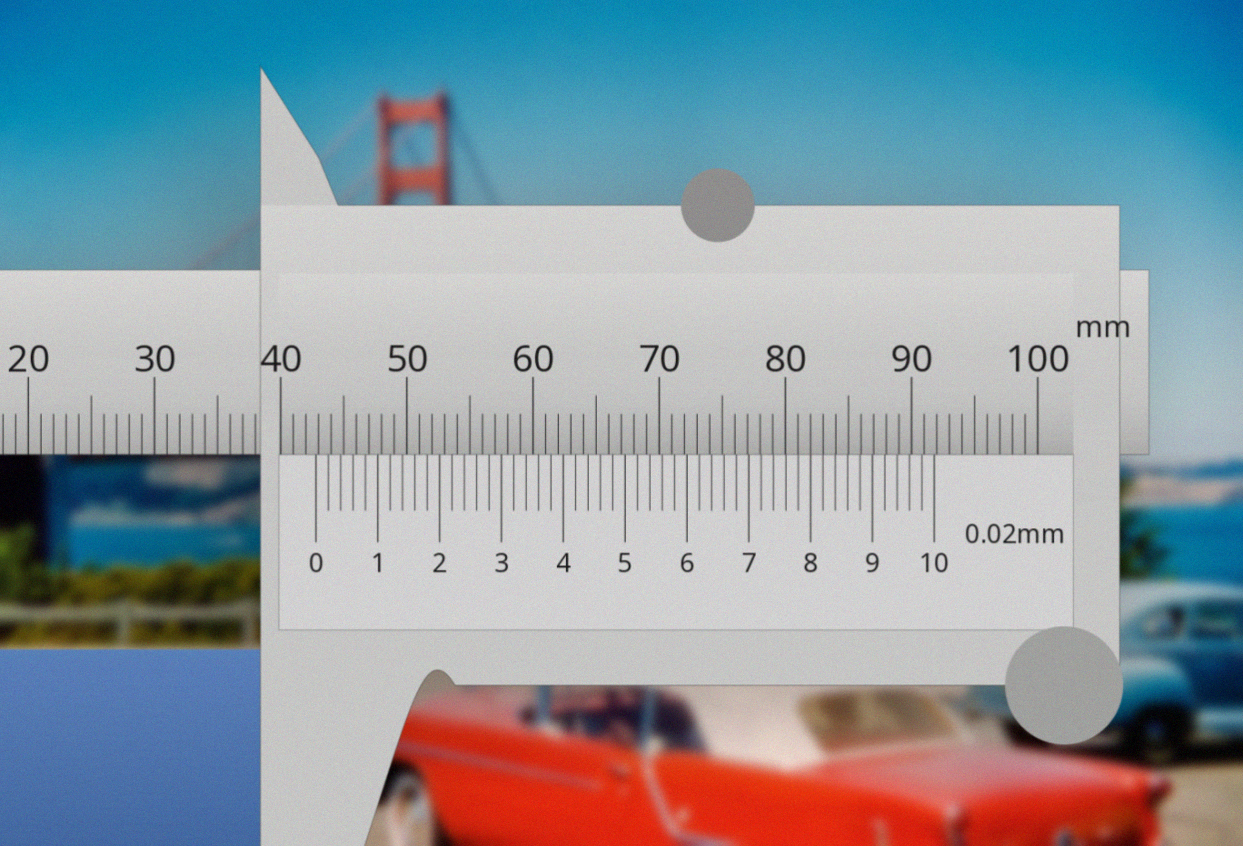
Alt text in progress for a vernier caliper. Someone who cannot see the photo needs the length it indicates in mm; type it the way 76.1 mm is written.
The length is 42.8 mm
